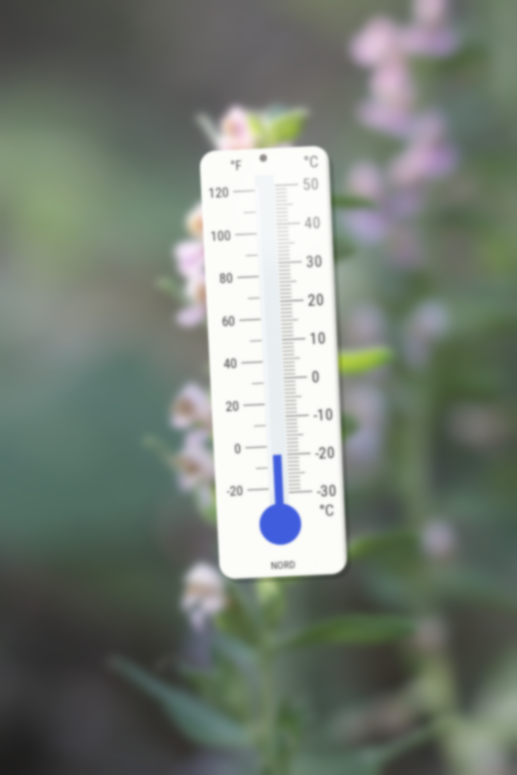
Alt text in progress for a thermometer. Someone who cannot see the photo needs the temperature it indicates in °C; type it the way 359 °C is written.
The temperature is -20 °C
